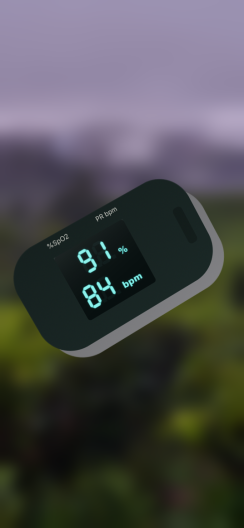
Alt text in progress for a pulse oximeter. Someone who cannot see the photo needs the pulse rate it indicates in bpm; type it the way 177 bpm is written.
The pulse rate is 84 bpm
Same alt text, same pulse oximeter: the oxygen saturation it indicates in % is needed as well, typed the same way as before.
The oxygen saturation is 91 %
